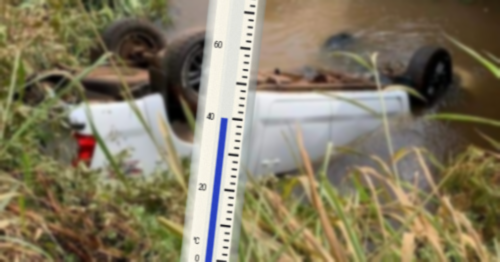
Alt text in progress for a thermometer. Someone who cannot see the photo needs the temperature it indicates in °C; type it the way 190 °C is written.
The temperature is 40 °C
